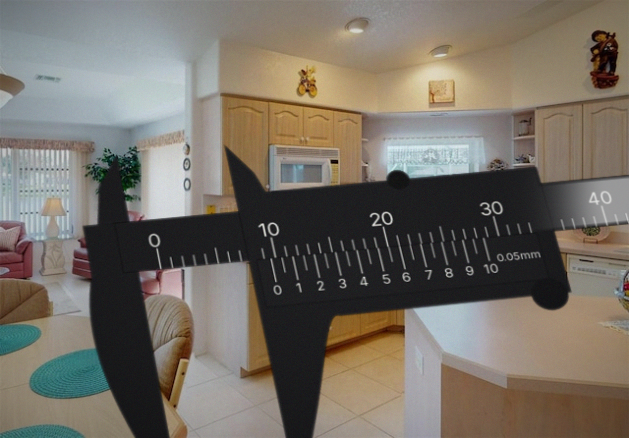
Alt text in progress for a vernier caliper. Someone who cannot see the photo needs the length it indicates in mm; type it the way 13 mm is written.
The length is 9.6 mm
